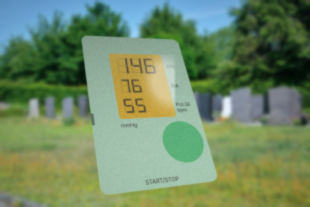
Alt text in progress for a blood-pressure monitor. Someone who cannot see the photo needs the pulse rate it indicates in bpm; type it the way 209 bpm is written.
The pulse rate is 55 bpm
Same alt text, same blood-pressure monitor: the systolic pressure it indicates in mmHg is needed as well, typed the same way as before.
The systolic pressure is 146 mmHg
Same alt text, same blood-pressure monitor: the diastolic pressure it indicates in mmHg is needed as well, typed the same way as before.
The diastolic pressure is 76 mmHg
